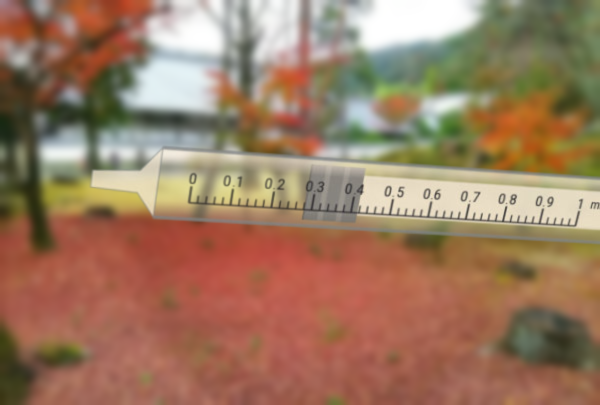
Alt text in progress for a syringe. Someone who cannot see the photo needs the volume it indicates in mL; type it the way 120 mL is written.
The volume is 0.28 mL
